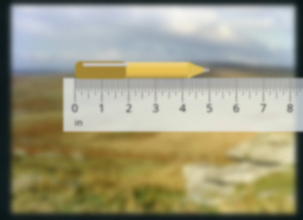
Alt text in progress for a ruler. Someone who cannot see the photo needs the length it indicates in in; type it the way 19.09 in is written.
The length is 5 in
